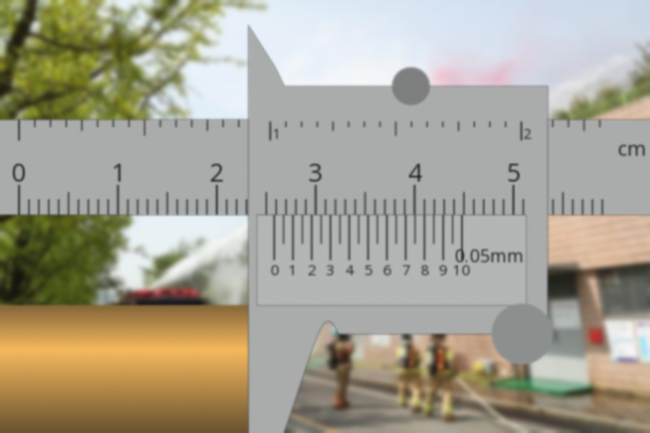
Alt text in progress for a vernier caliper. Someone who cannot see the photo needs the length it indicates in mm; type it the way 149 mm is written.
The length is 25.8 mm
